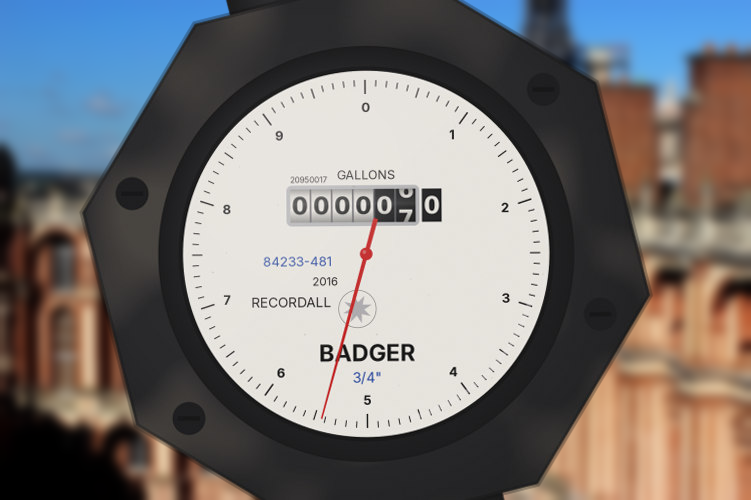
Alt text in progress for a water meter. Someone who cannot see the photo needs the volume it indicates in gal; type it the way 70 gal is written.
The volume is 65.4 gal
